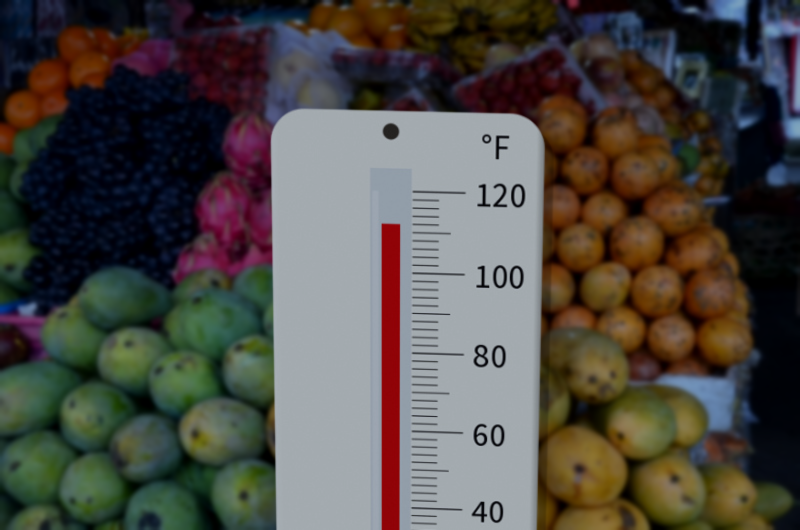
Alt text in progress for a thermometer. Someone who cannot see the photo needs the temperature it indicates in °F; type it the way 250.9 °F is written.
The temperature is 112 °F
